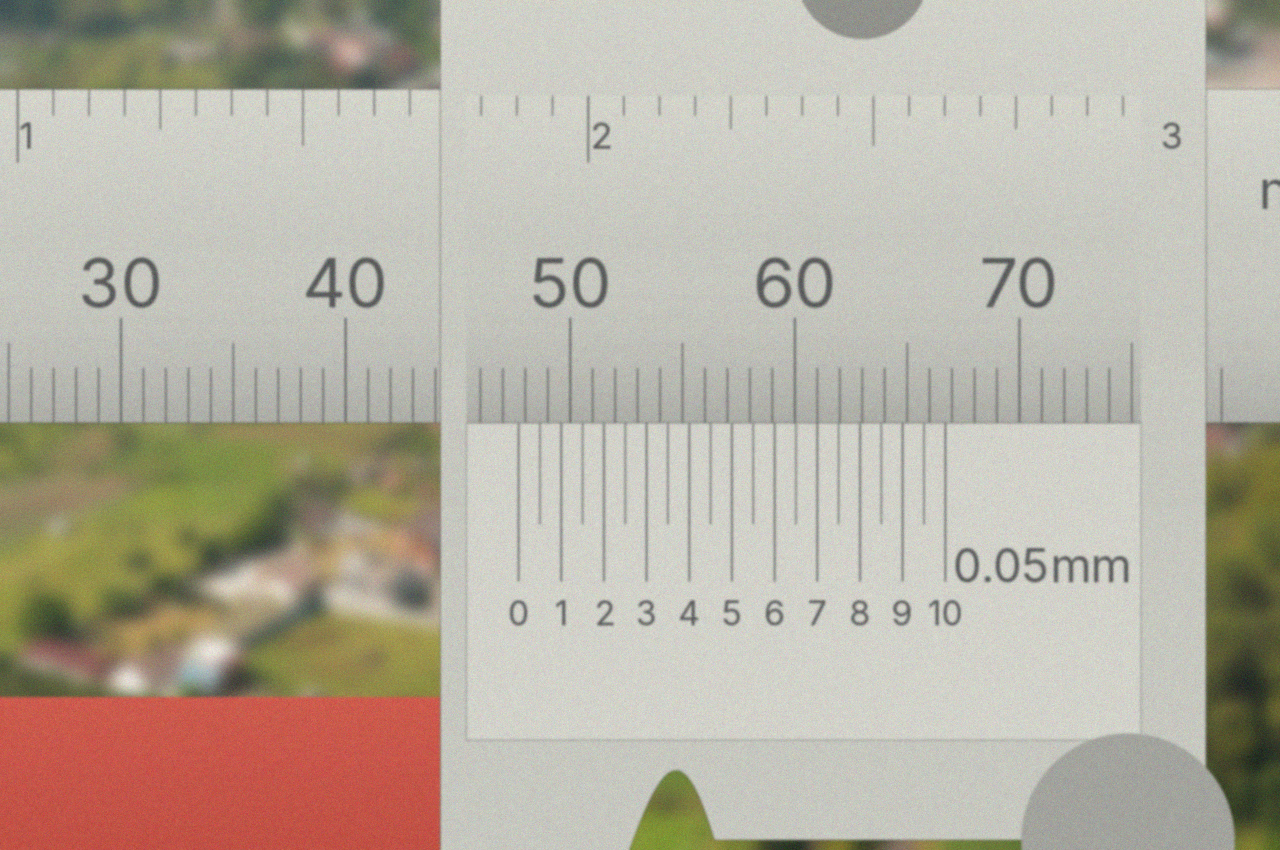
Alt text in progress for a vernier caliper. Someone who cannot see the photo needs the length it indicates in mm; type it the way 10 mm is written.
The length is 47.7 mm
